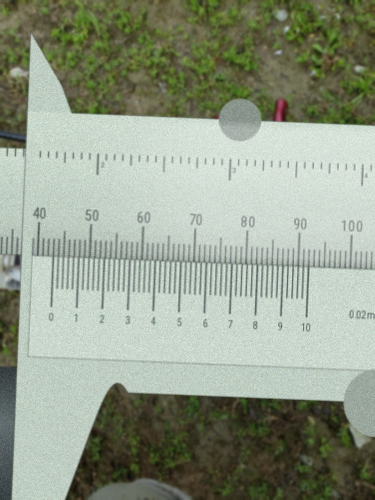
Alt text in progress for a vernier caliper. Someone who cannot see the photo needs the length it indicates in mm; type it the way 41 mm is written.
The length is 43.0 mm
